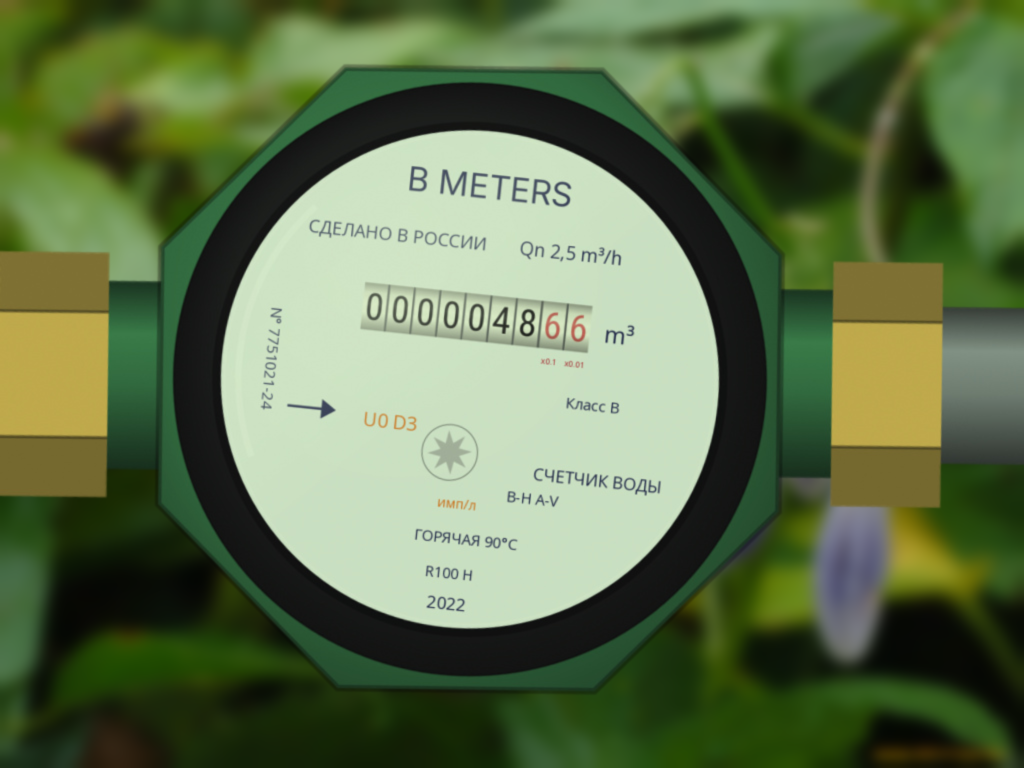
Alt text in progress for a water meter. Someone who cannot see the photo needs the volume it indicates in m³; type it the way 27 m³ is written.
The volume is 48.66 m³
